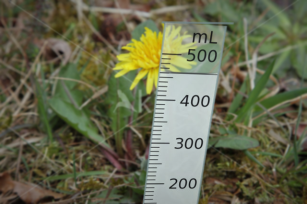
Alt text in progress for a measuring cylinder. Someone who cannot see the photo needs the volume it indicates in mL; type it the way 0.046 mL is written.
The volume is 460 mL
